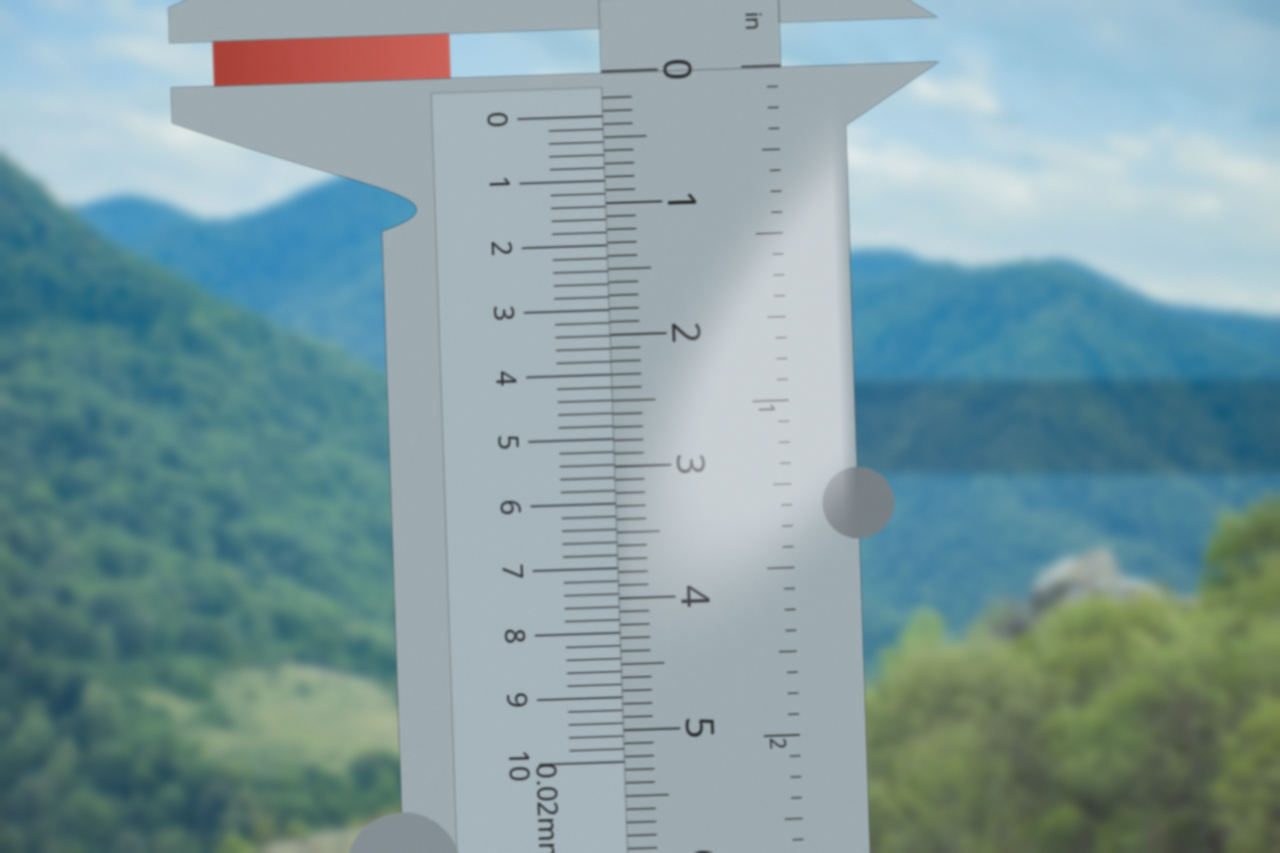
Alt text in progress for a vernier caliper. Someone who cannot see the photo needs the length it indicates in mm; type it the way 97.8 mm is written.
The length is 3.4 mm
